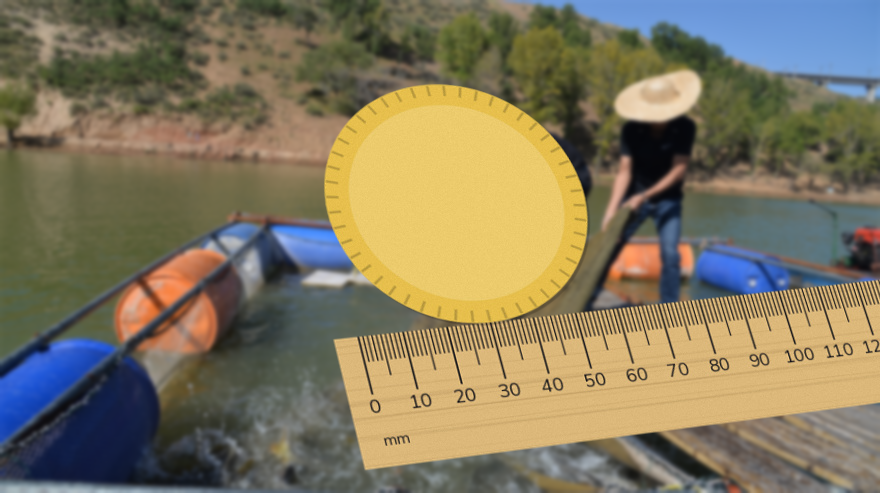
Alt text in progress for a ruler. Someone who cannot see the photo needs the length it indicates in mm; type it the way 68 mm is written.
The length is 60 mm
